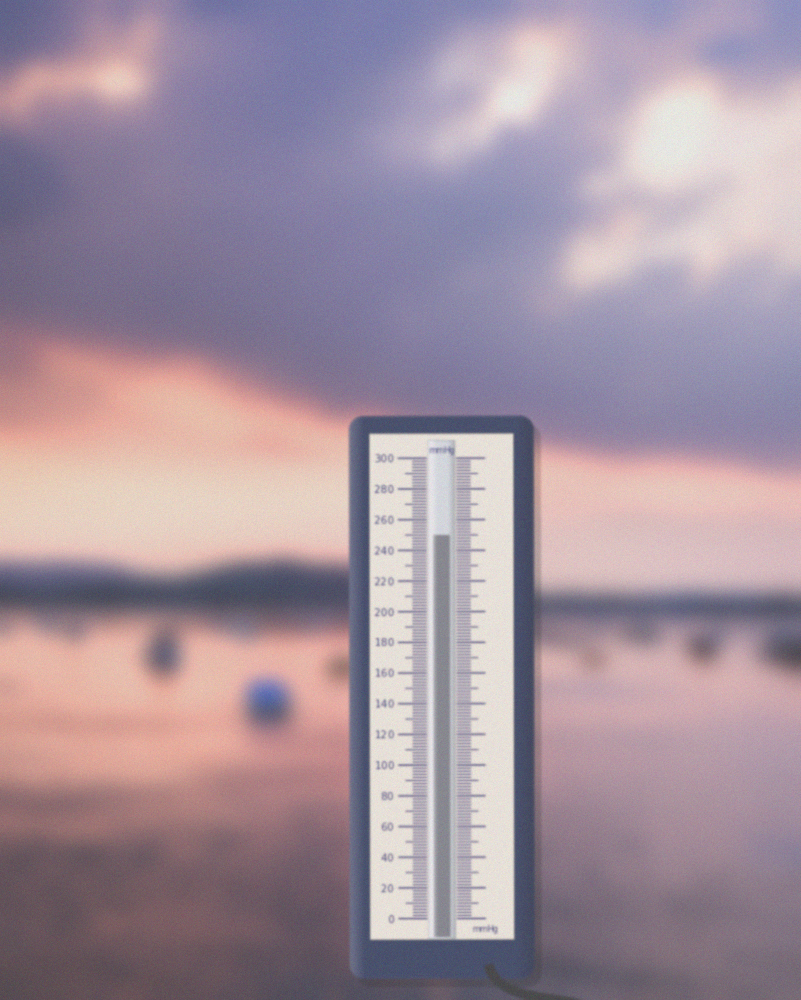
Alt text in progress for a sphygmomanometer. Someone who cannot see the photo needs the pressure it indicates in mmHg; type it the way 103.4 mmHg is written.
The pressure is 250 mmHg
